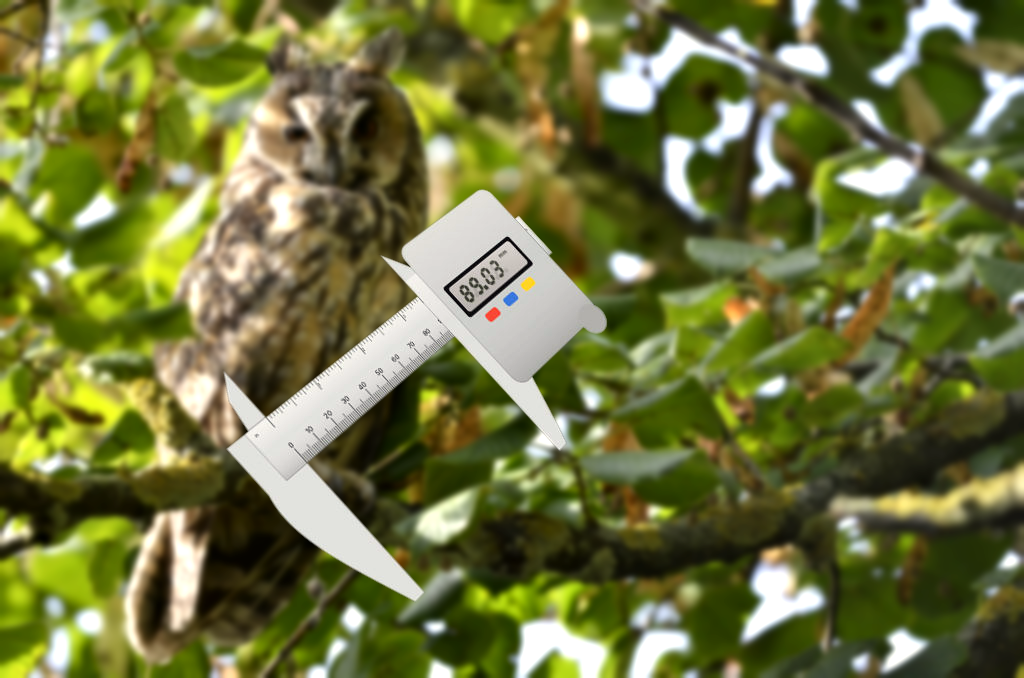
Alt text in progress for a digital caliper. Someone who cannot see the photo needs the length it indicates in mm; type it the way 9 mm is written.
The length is 89.03 mm
